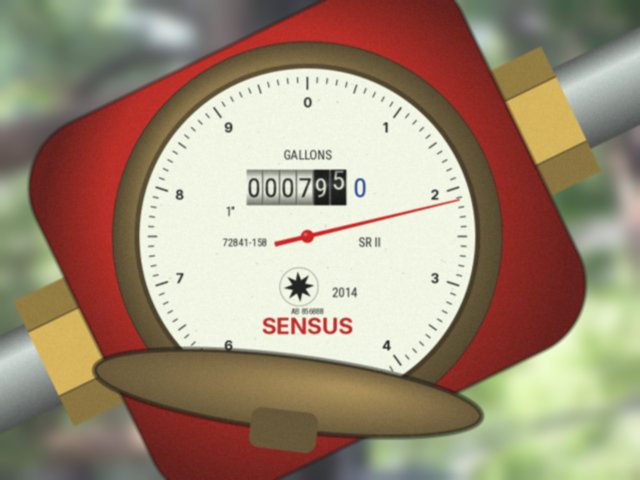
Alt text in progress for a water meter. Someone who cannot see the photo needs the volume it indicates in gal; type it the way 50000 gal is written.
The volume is 7952.1 gal
